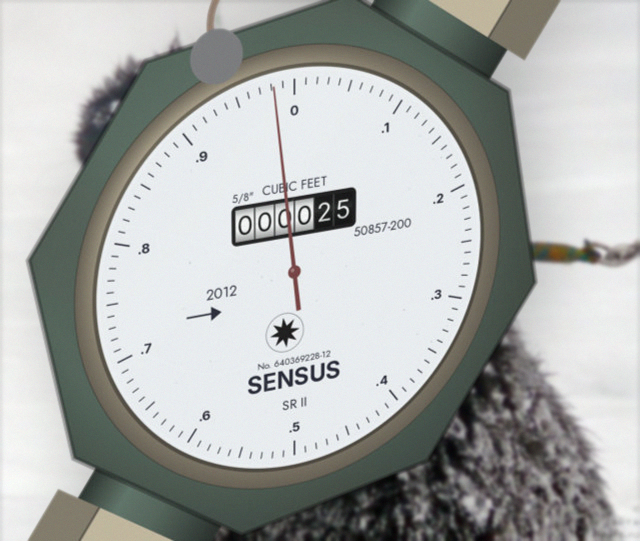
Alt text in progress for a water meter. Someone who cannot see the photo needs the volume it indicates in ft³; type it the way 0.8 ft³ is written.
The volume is 24.98 ft³
